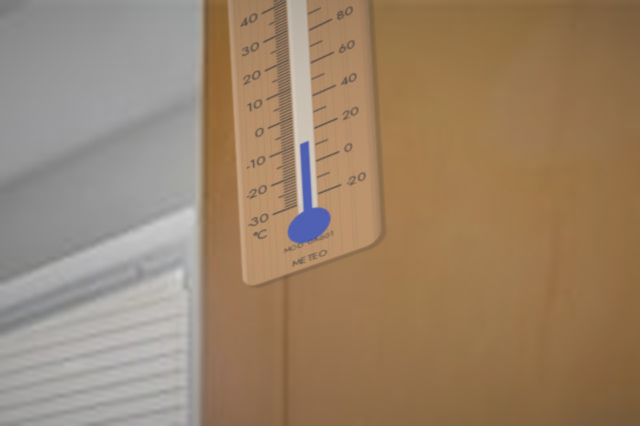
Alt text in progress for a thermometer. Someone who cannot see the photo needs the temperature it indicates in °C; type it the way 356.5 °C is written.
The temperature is -10 °C
